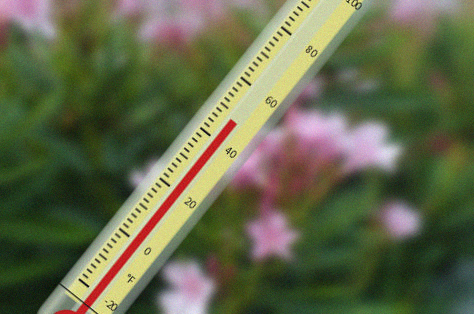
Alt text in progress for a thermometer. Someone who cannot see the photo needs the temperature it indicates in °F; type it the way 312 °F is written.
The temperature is 48 °F
